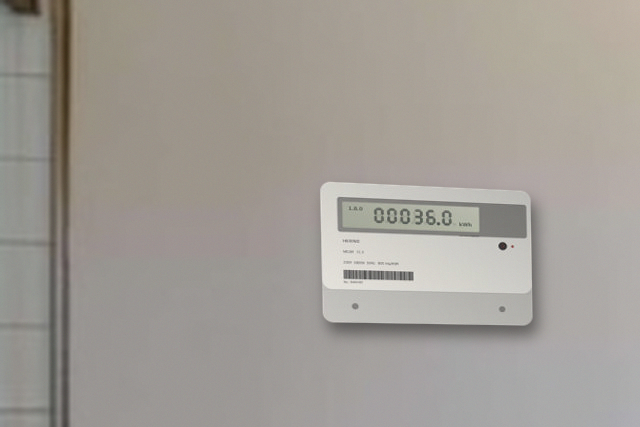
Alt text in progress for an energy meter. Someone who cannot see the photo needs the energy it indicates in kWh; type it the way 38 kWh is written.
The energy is 36.0 kWh
